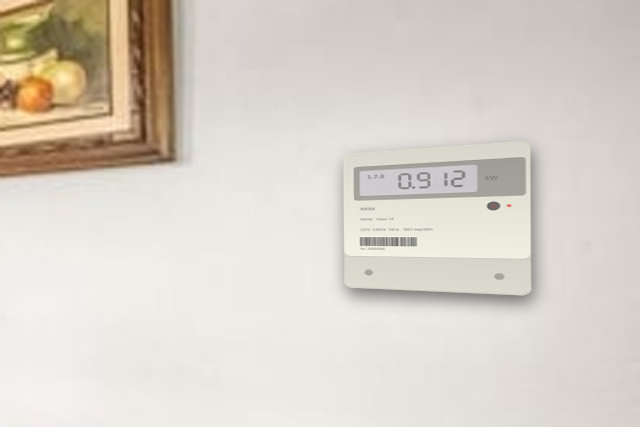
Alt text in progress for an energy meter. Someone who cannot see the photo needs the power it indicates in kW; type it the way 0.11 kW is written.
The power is 0.912 kW
